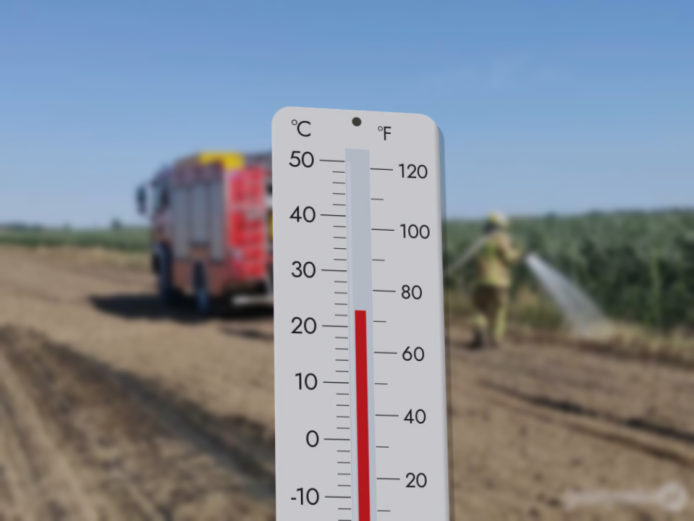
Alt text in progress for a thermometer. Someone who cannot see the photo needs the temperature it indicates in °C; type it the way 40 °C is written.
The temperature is 23 °C
